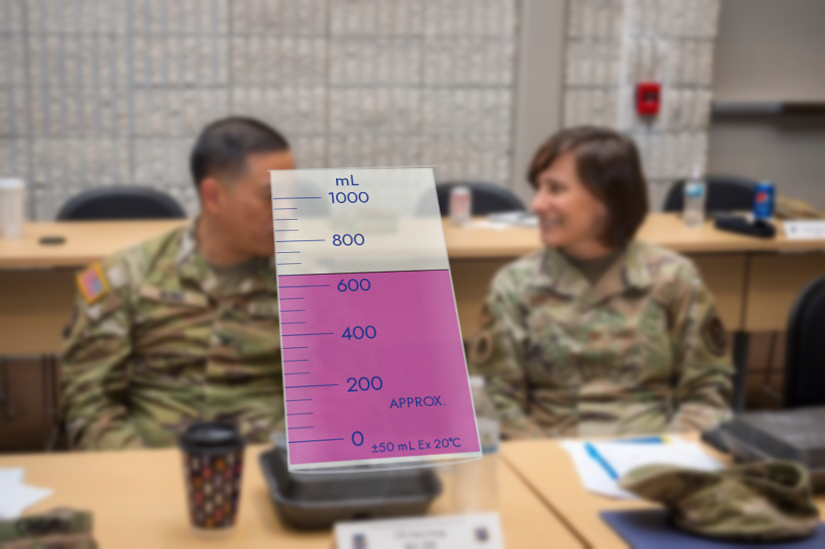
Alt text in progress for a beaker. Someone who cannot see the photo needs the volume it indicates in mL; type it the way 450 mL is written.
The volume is 650 mL
